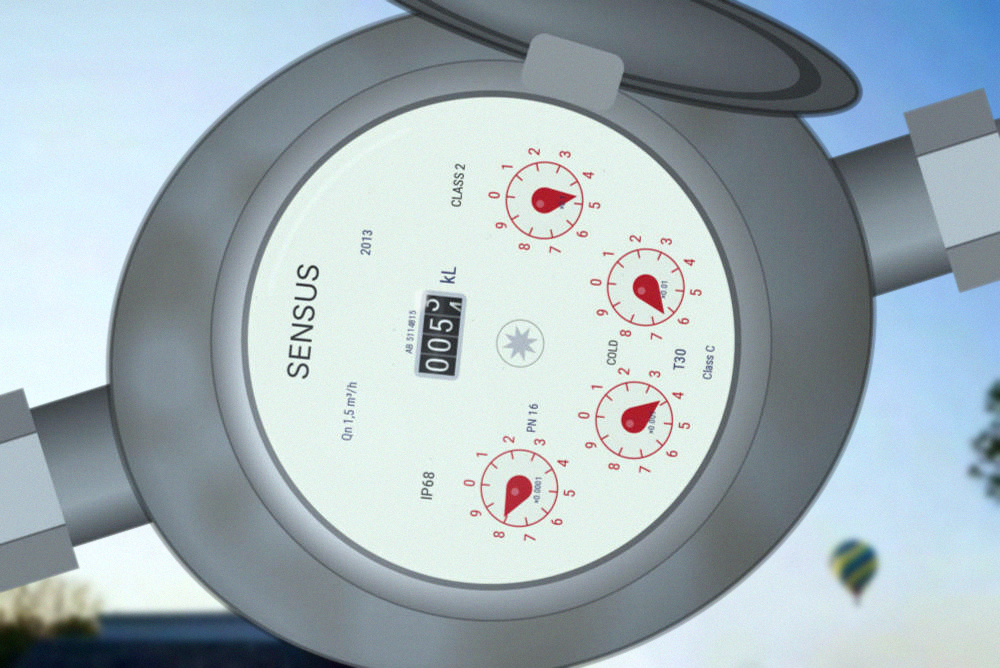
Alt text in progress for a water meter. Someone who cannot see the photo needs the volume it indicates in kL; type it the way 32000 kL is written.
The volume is 53.4638 kL
